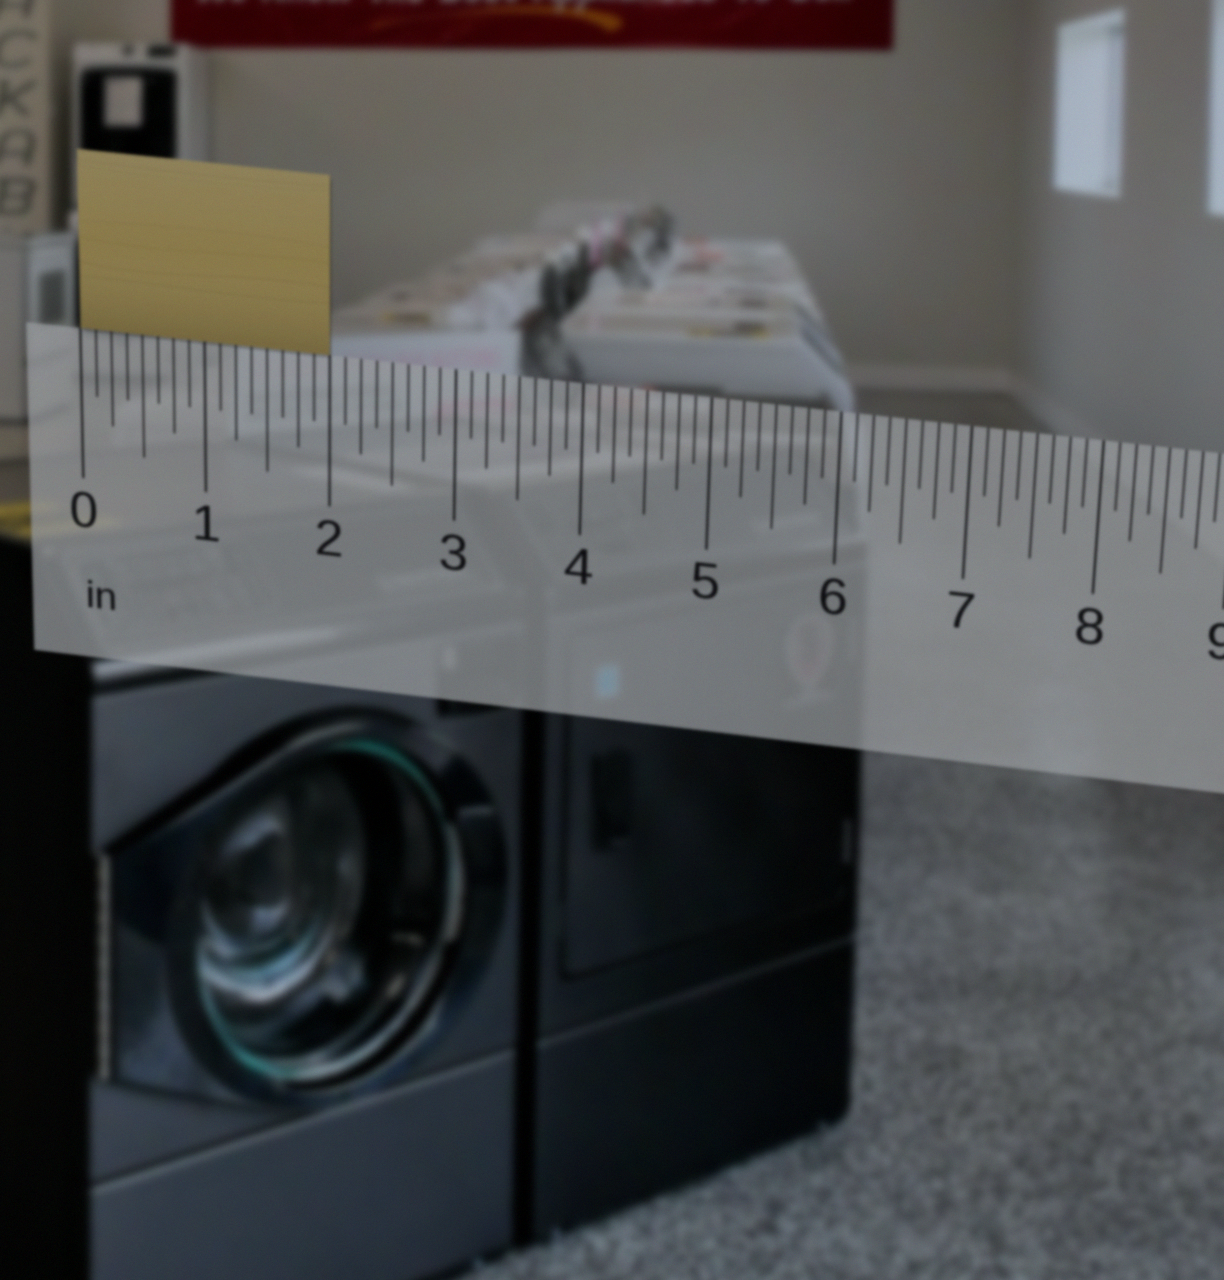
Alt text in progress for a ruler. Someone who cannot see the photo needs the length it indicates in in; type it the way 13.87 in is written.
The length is 2 in
